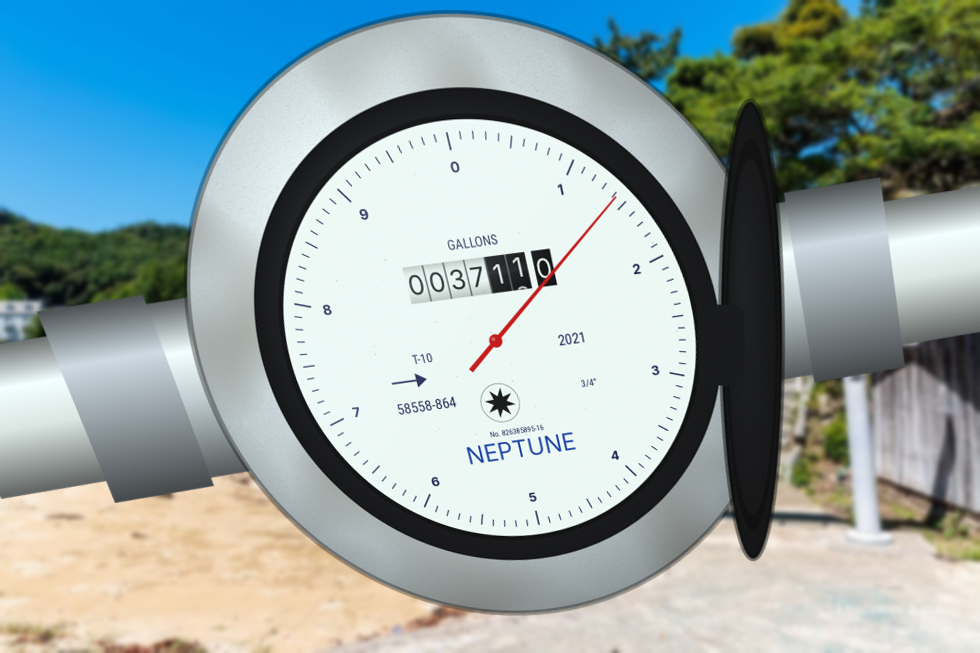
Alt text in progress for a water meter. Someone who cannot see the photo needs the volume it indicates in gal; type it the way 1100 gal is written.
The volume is 37111.4 gal
